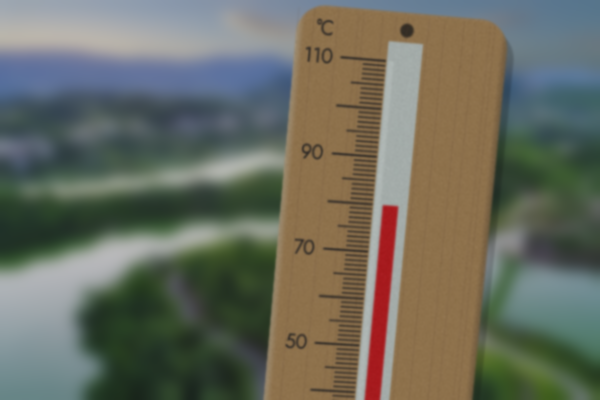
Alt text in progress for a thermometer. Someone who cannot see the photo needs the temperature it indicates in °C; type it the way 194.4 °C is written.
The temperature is 80 °C
